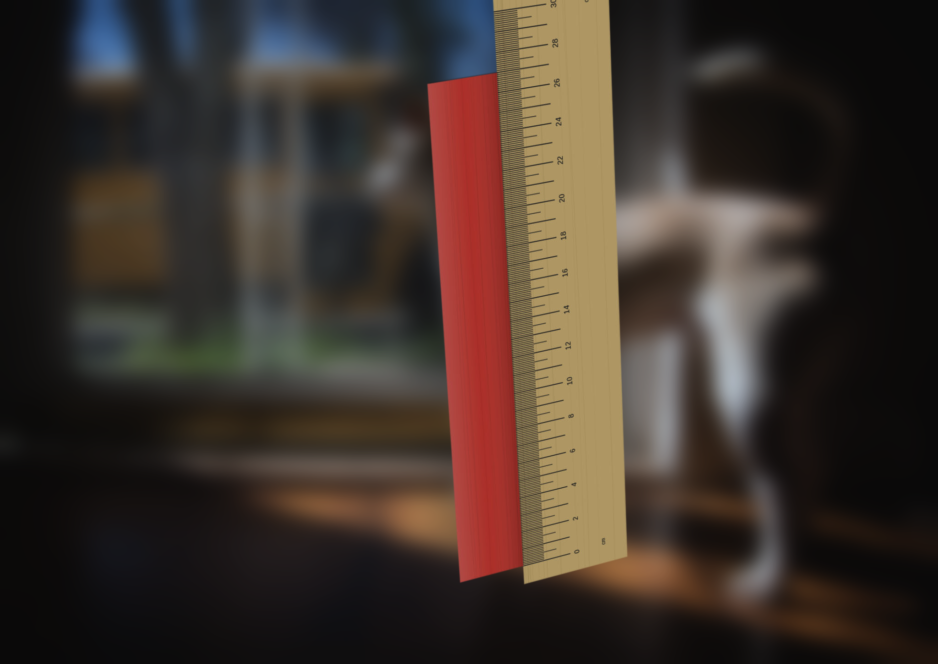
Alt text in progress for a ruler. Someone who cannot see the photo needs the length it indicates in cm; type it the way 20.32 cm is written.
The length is 27 cm
